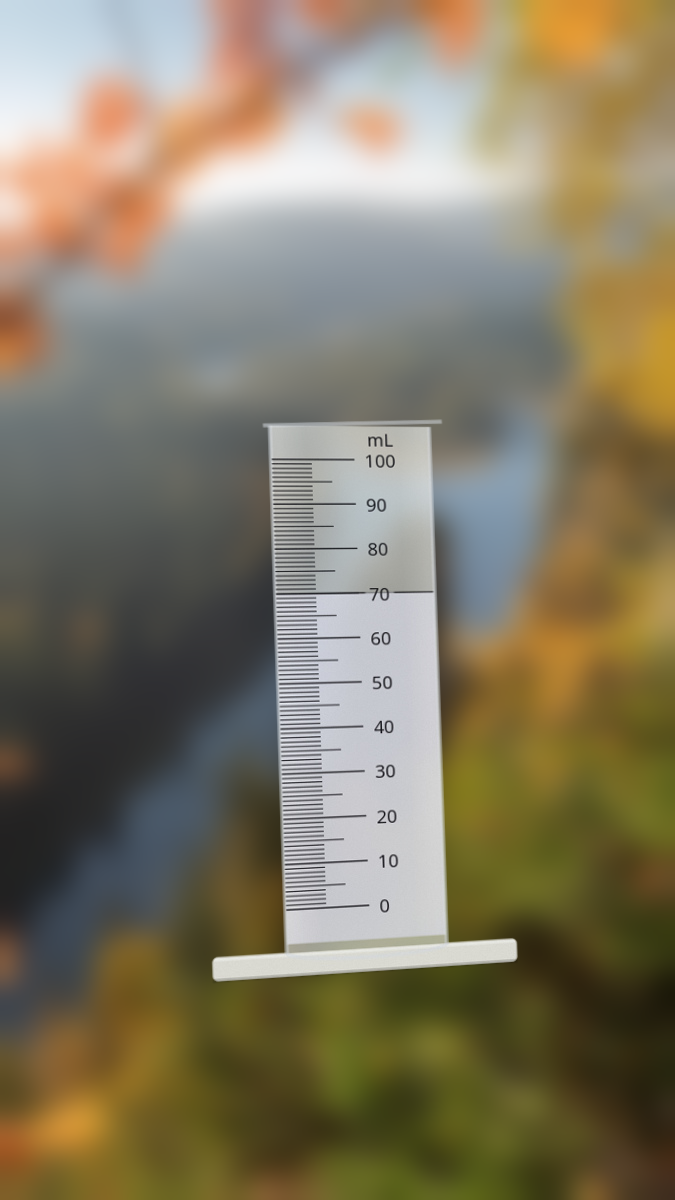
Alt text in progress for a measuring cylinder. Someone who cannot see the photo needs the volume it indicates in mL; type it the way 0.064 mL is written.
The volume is 70 mL
